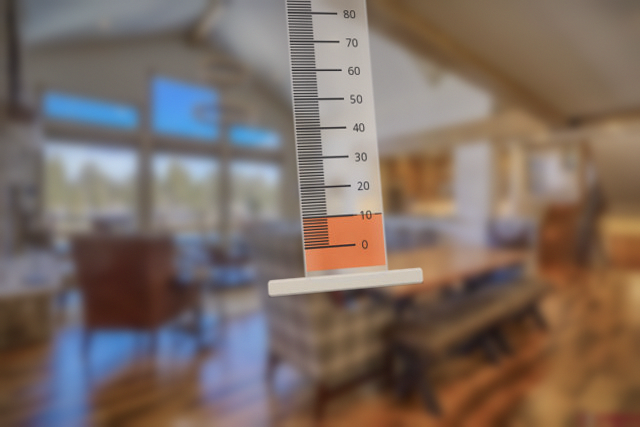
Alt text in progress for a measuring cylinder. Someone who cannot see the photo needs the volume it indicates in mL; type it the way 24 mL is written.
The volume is 10 mL
